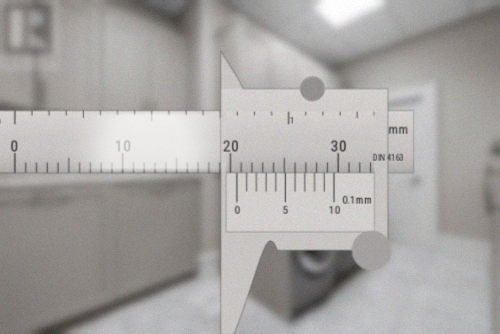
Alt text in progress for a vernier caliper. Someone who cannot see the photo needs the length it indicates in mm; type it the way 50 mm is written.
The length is 20.6 mm
